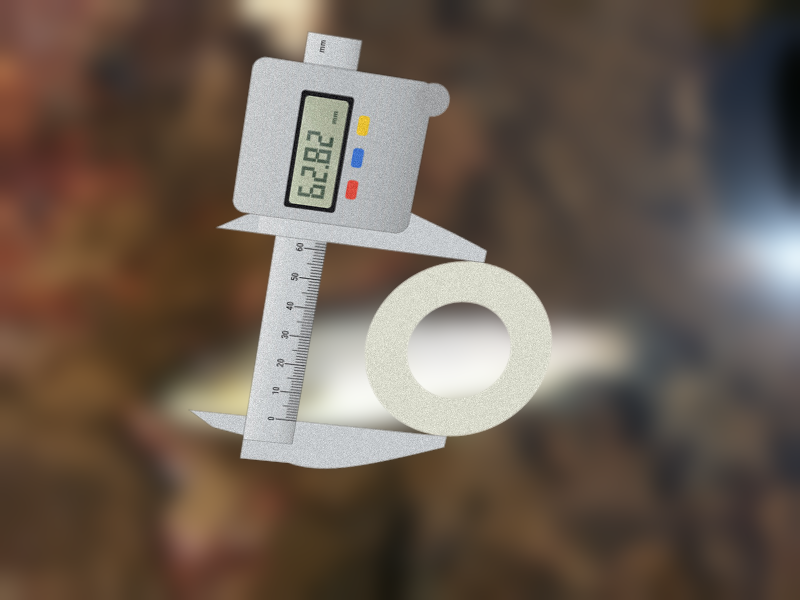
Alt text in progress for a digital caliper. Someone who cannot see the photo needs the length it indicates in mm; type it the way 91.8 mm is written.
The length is 62.82 mm
